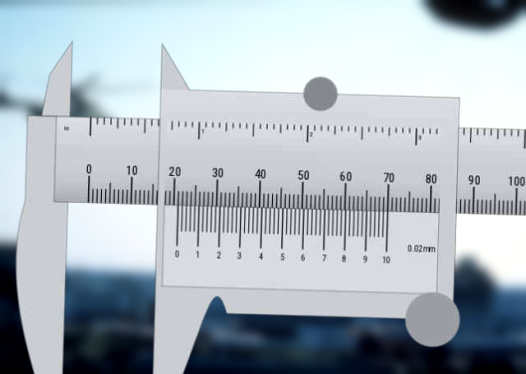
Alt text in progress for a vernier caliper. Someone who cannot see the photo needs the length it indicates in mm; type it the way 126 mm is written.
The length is 21.0 mm
